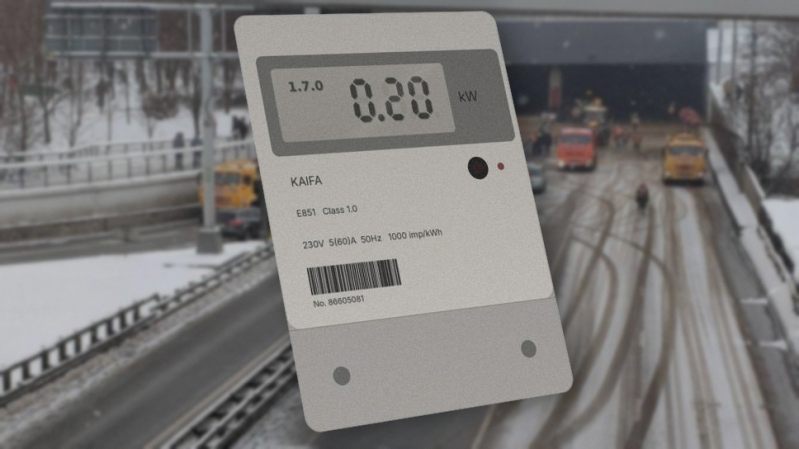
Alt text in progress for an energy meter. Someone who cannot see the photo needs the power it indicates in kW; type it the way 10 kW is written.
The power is 0.20 kW
